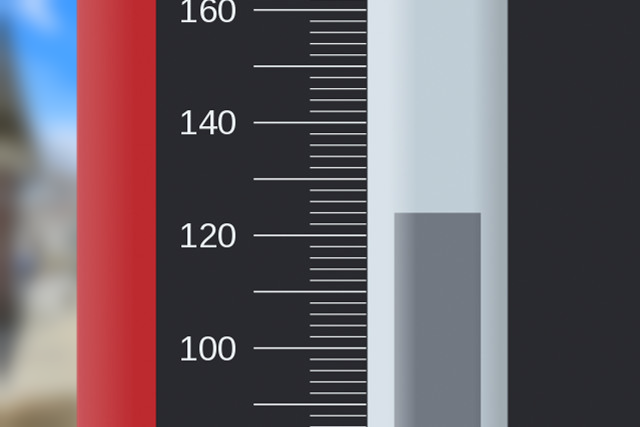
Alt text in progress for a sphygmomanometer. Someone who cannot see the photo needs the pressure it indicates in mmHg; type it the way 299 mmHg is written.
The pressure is 124 mmHg
